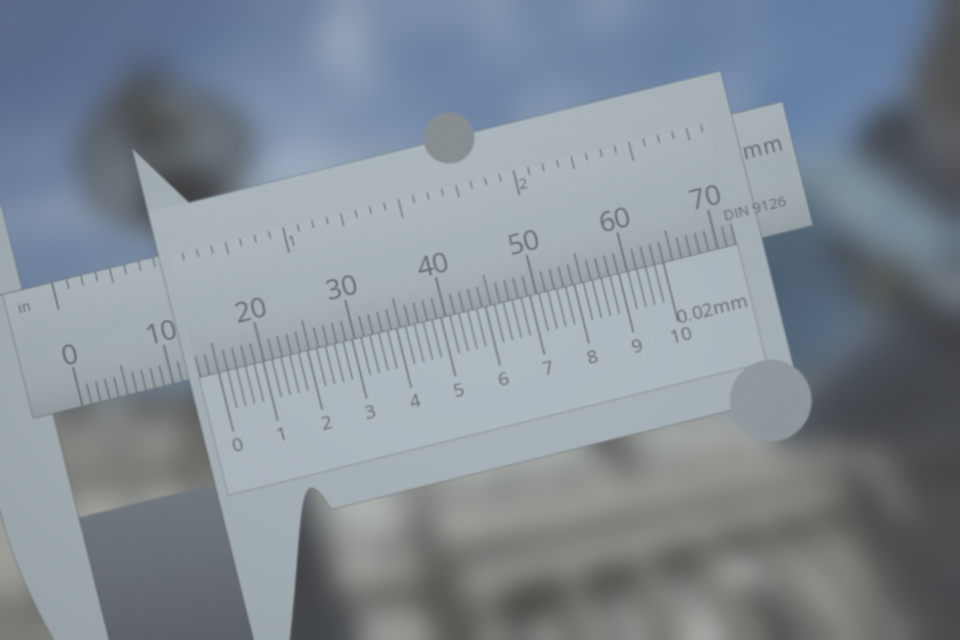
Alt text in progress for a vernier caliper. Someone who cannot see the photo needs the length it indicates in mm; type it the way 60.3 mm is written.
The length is 15.0 mm
